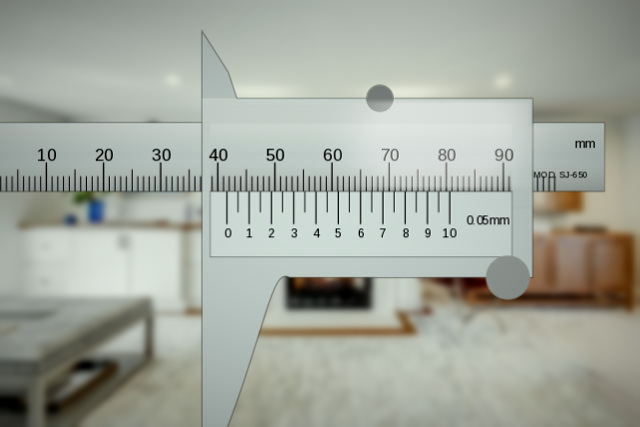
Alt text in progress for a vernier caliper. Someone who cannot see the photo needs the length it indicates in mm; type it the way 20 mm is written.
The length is 41.6 mm
